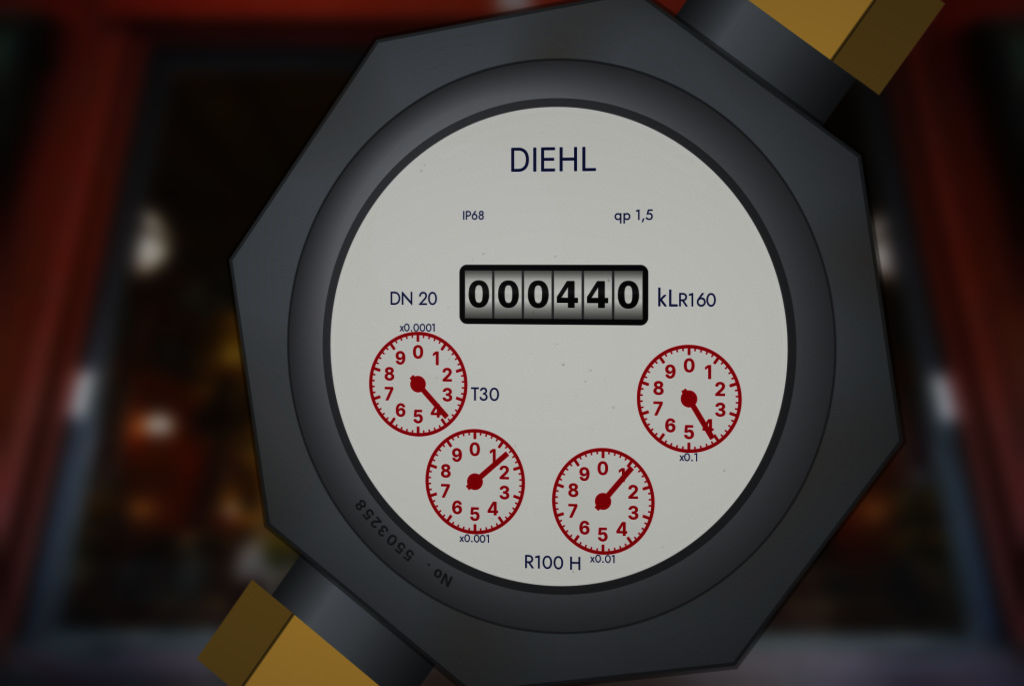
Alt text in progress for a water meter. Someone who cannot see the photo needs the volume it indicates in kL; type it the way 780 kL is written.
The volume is 440.4113 kL
